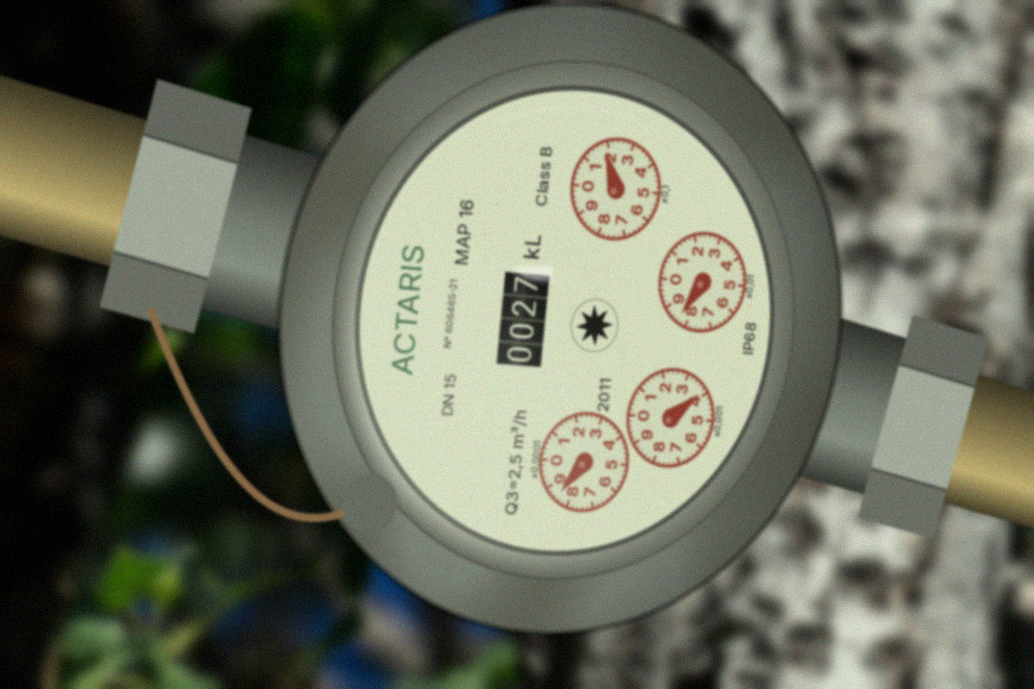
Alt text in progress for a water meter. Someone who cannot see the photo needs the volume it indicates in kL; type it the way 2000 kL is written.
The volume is 27.1838 kL
